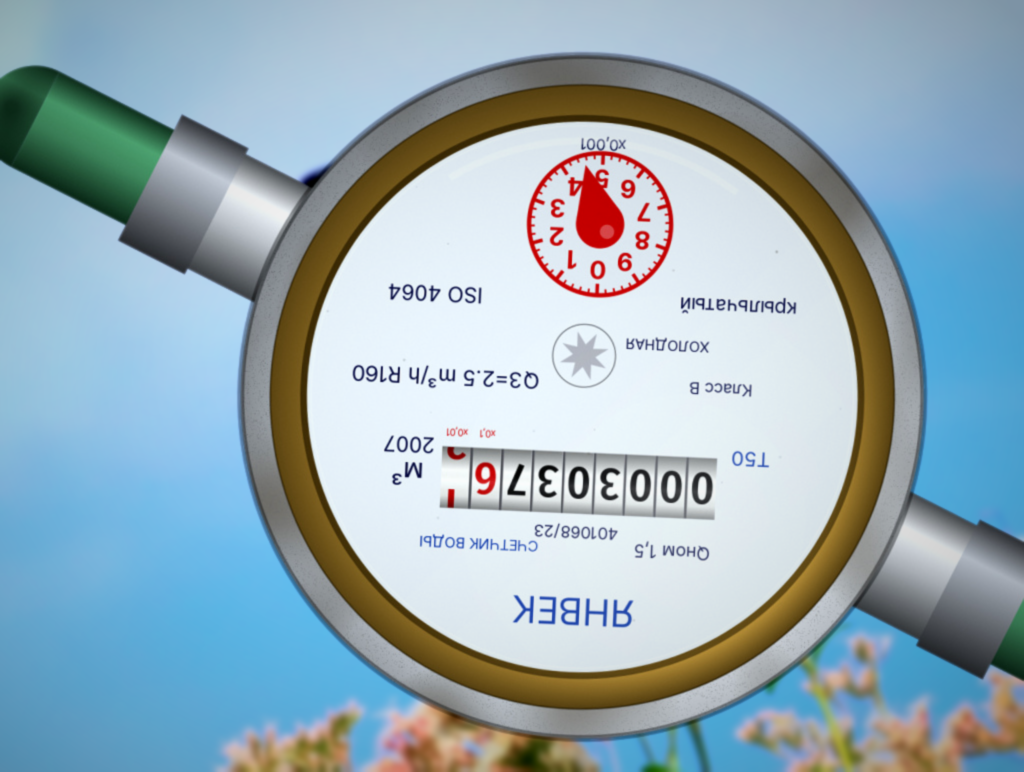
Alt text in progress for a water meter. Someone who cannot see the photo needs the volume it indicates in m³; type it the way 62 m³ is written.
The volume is 3037.614 m³
